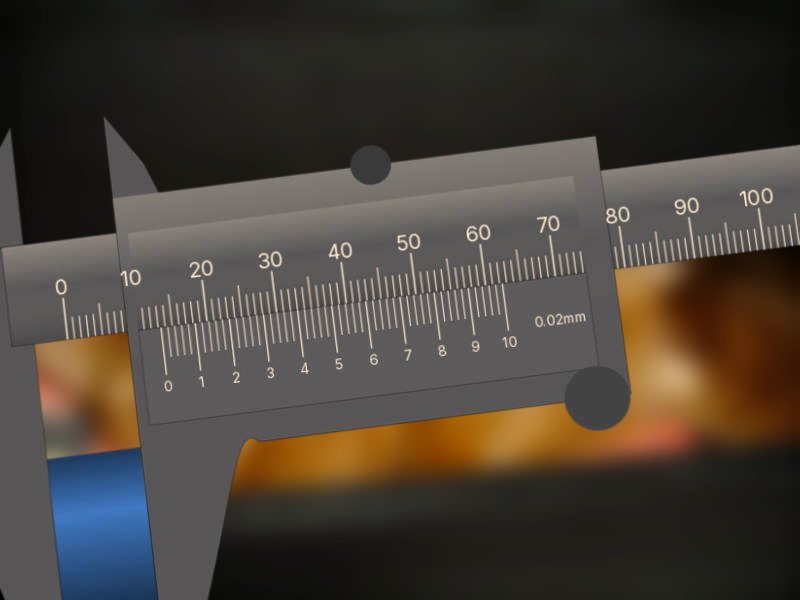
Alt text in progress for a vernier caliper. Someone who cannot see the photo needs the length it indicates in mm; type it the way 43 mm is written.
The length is 13.4 mm
